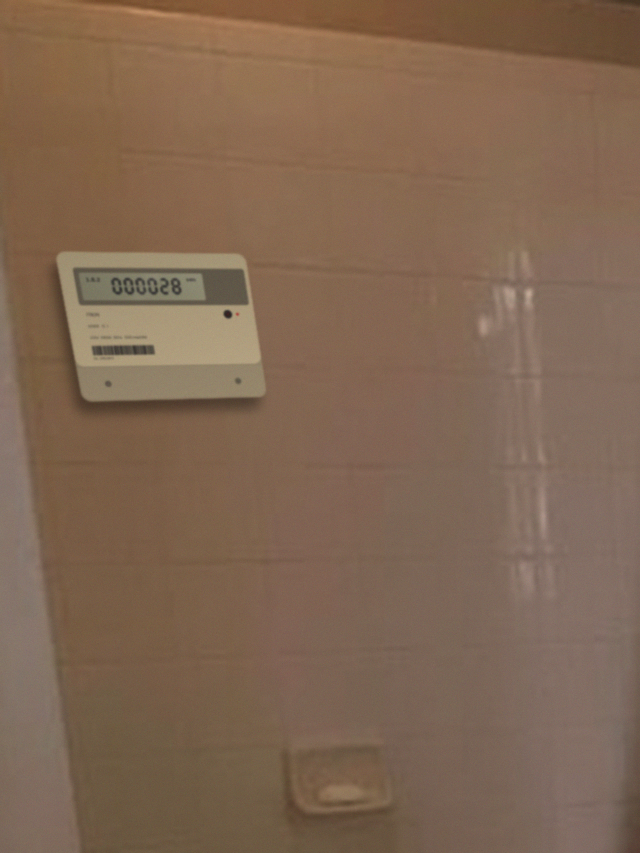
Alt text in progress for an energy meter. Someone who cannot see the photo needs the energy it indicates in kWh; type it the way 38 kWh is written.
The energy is 28 kWh
